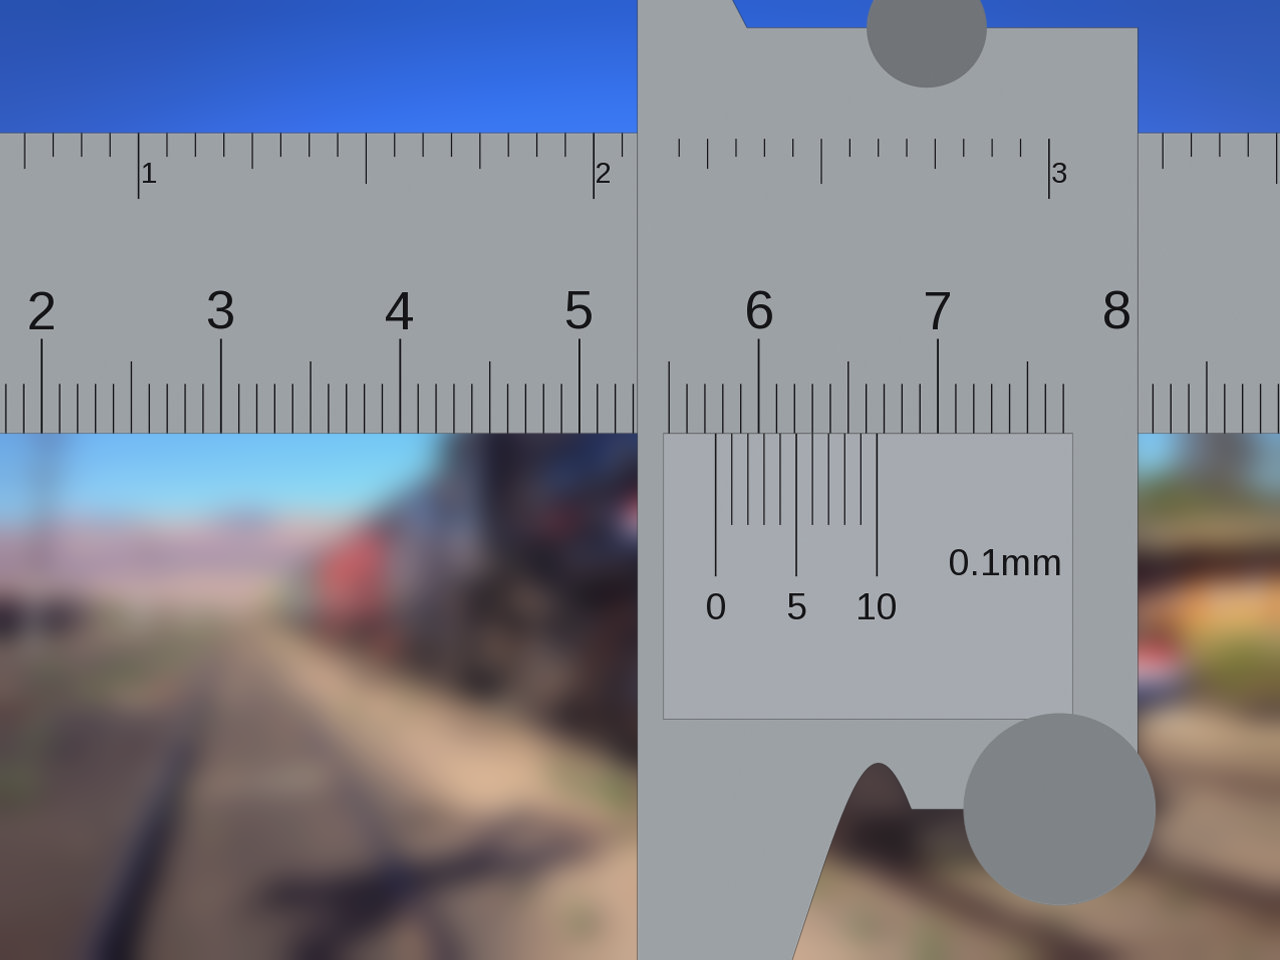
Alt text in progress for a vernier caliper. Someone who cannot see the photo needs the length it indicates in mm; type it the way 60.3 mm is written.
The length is 57.6 mm
